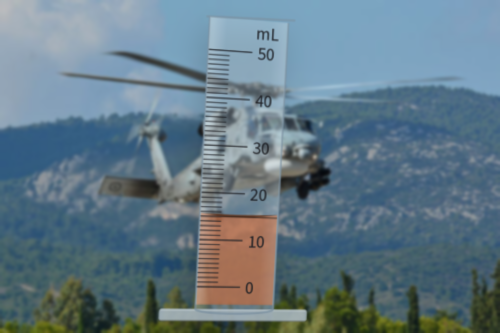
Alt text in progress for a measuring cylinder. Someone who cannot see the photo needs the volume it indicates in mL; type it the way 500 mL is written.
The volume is 15 mL
